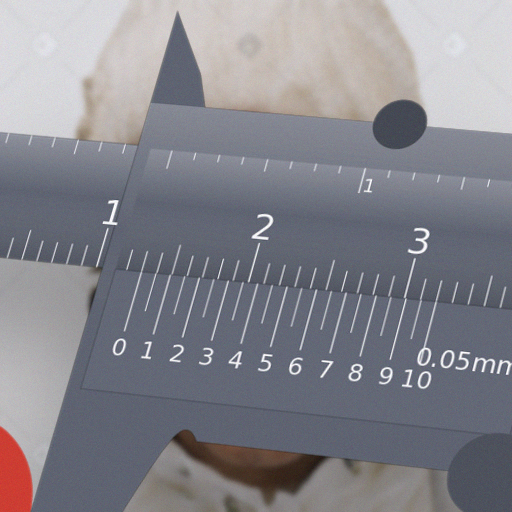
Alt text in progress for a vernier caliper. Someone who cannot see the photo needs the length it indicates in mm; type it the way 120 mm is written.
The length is 13.0 mm
